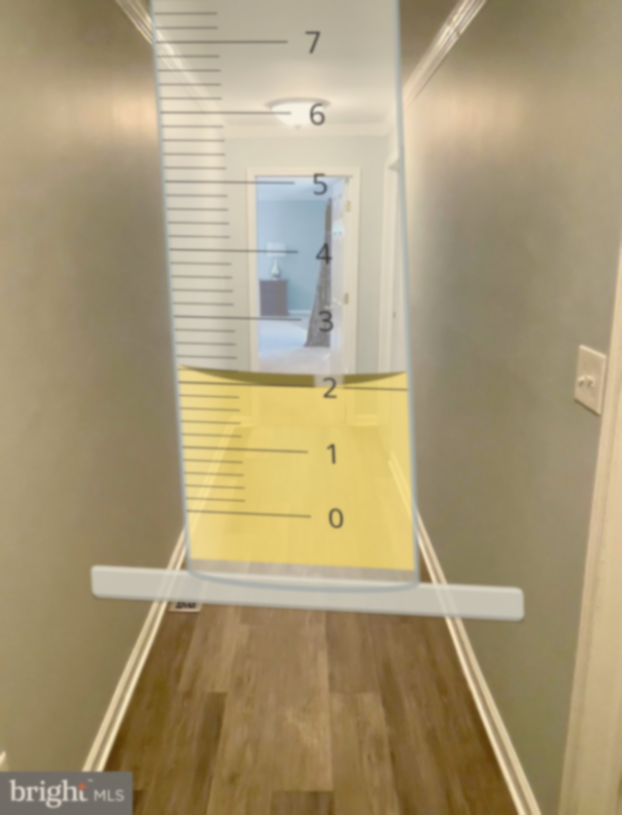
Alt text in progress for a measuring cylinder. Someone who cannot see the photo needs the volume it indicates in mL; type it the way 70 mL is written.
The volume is 2 mL
